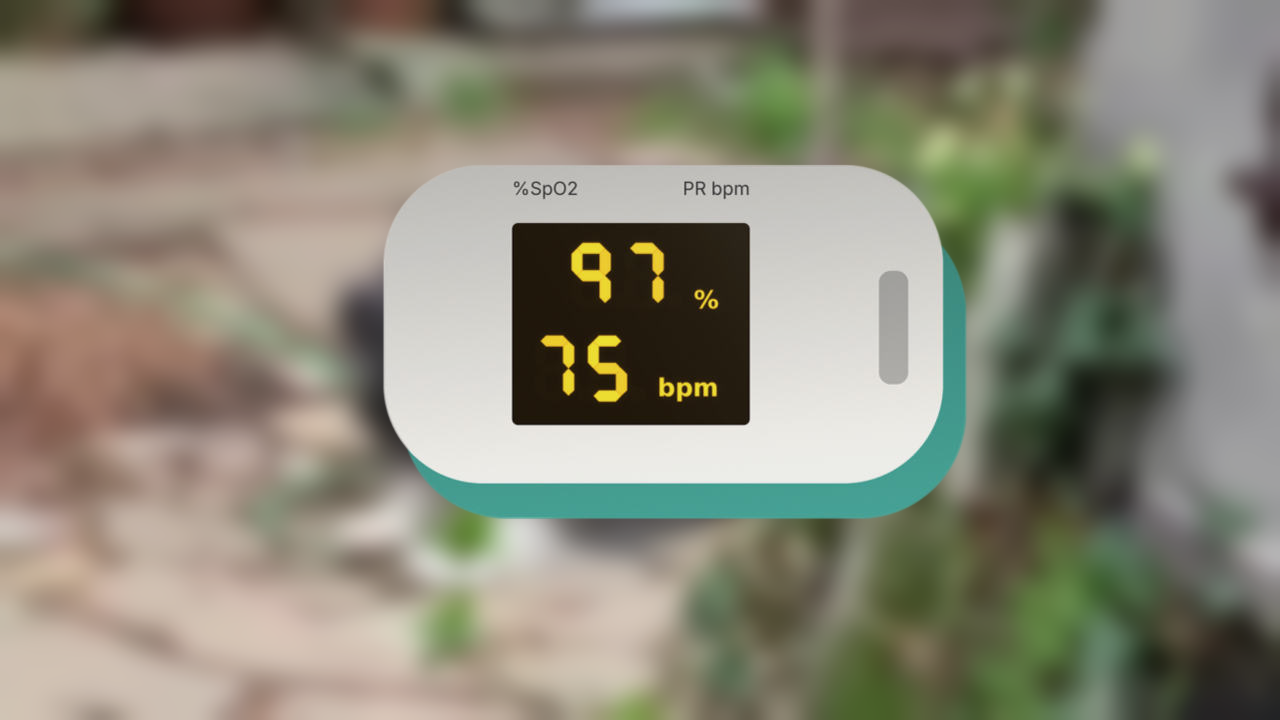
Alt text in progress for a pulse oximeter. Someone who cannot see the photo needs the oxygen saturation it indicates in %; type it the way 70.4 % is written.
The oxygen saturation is 97 %
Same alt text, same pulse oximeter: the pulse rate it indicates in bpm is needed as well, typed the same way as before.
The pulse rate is 75 bpm
